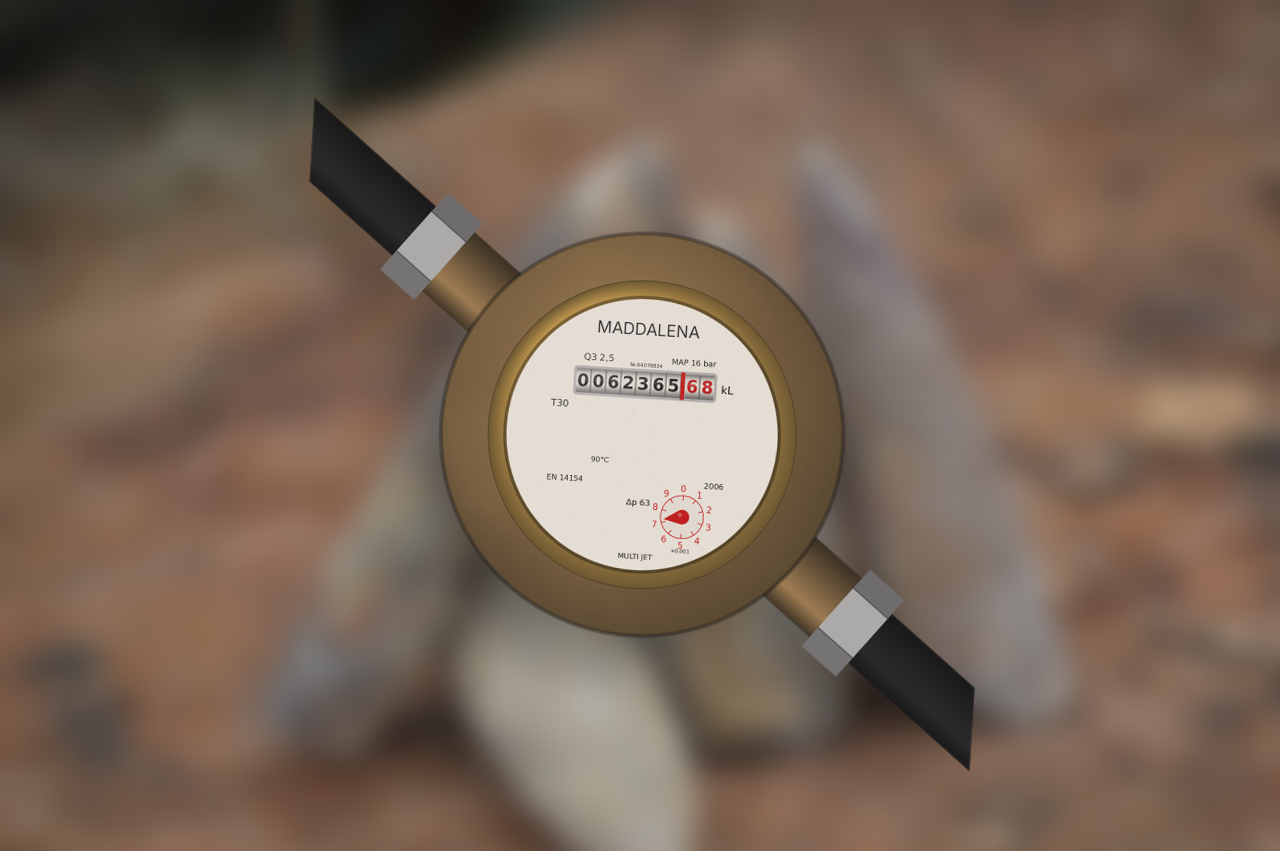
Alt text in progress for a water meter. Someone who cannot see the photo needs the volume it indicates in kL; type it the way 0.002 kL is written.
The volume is 62365.687 kL
